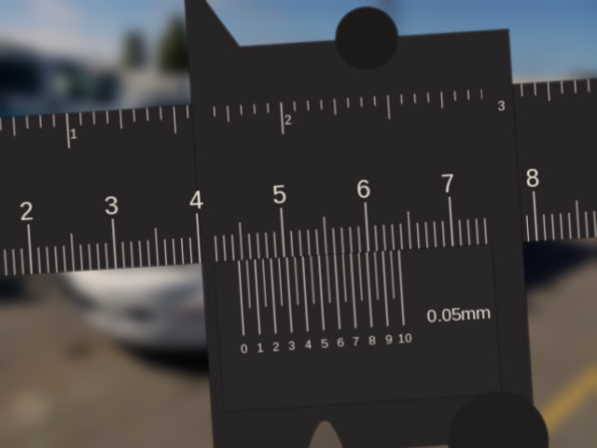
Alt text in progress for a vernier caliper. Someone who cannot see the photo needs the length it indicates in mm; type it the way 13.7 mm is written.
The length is 44.6 mm
